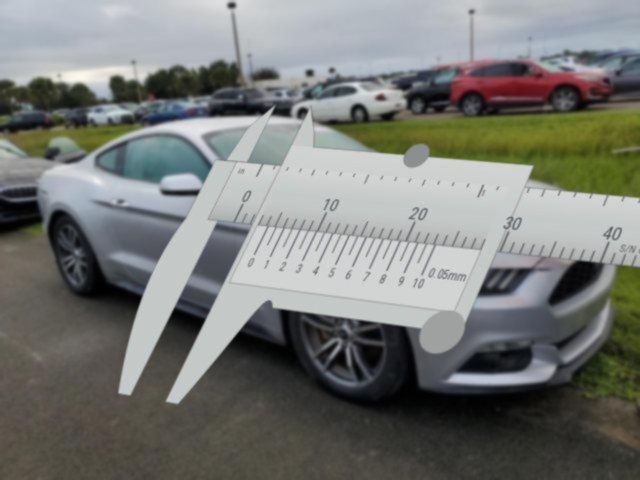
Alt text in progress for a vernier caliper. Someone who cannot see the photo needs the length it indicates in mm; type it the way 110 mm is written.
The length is 4.2 mm
